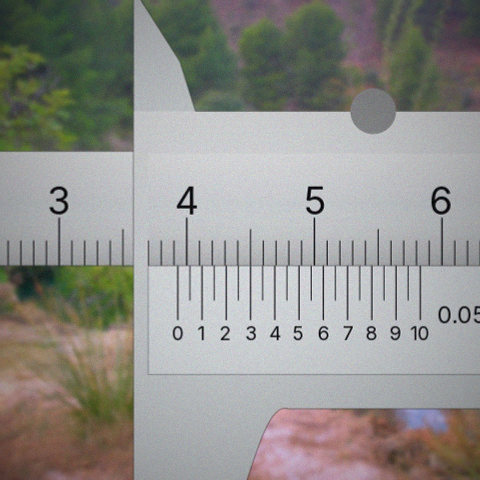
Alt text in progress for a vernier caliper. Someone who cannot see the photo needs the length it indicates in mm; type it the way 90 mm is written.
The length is 39.3 mm
